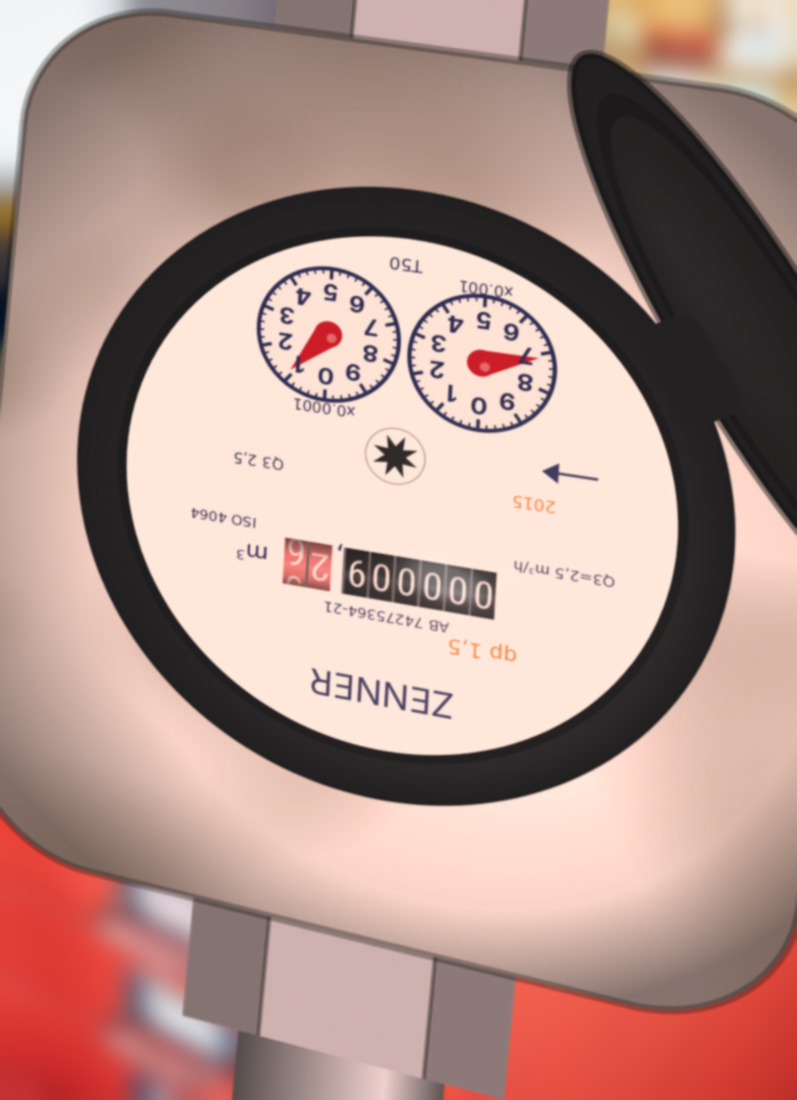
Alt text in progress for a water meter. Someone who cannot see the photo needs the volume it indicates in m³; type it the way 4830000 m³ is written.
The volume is 9.2571 m³
